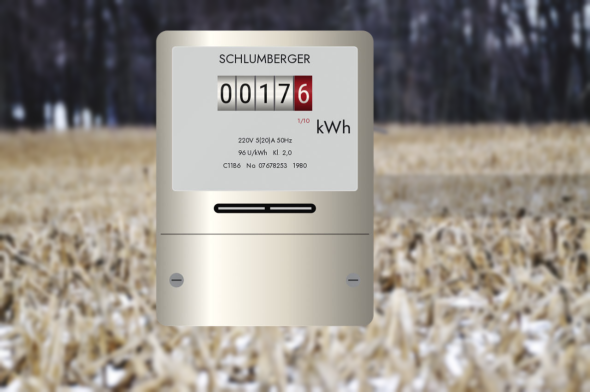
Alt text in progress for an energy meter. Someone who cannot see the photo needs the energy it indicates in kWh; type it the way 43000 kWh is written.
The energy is 17.6 kWh
